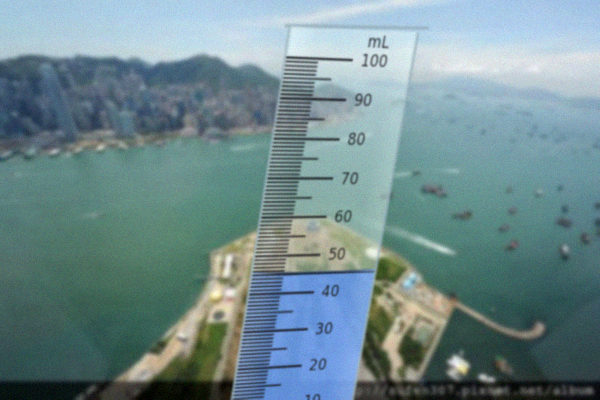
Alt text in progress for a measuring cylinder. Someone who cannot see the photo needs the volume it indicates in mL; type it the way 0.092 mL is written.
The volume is 45 mL
